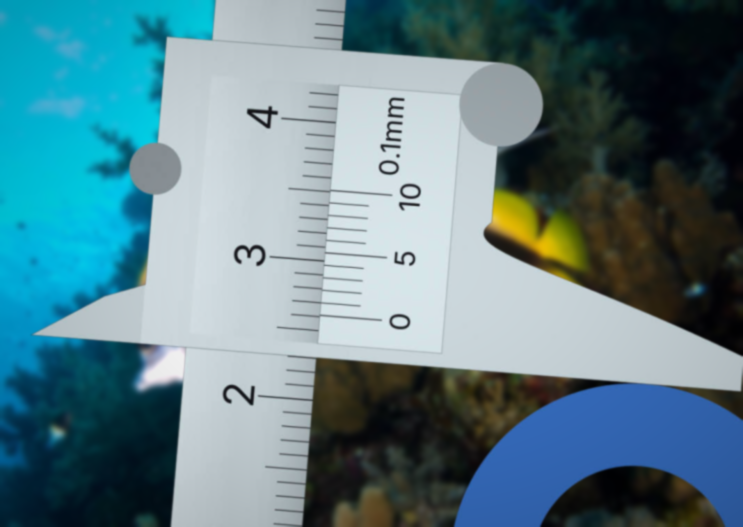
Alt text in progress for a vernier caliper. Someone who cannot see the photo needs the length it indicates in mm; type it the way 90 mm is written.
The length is 26.1 mm
